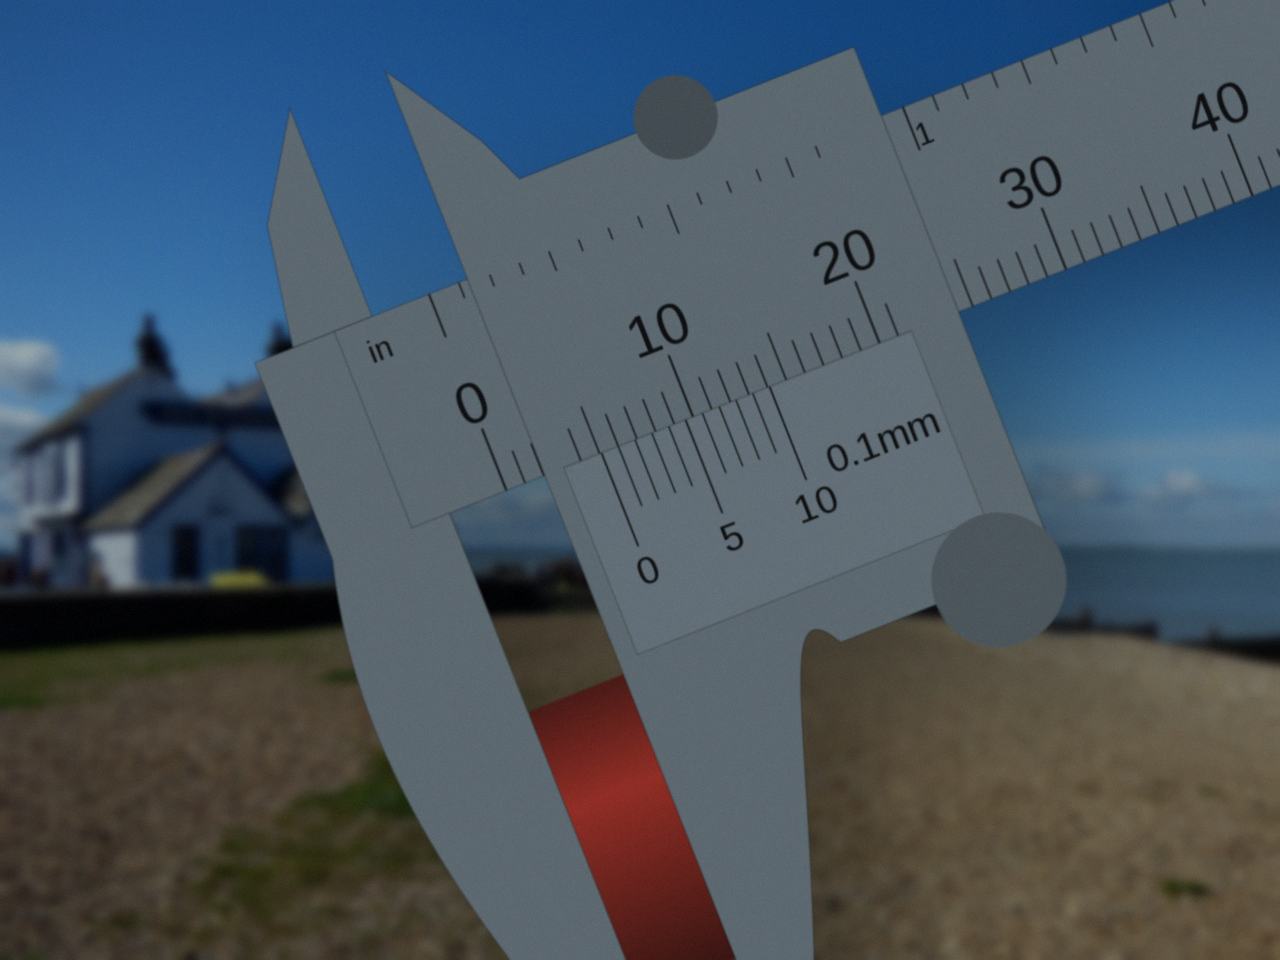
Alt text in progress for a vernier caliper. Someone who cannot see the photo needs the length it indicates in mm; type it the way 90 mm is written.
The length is 5.1 mm
